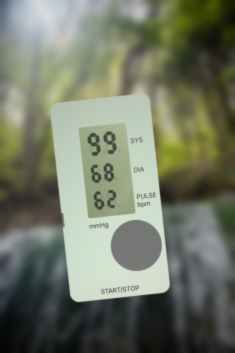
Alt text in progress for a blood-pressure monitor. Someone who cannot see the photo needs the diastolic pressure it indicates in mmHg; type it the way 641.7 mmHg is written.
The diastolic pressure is 68 mmHg
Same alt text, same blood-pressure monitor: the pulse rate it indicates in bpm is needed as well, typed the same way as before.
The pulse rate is 62 bpm
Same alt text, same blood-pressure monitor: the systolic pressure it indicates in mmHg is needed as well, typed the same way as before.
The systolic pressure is 99 mmHg
